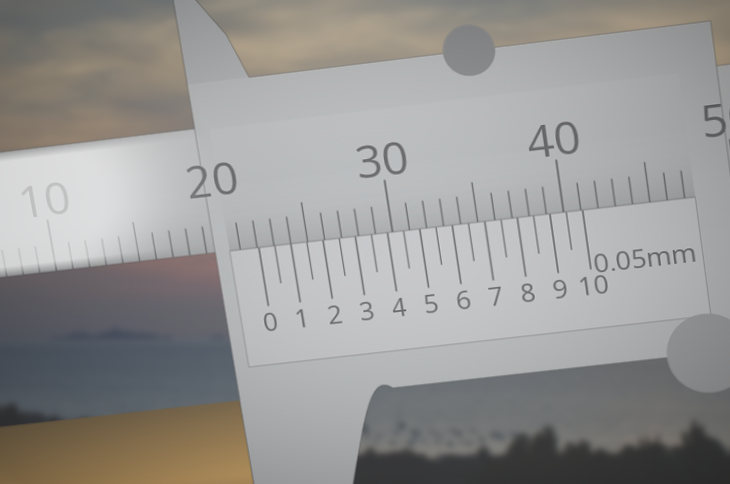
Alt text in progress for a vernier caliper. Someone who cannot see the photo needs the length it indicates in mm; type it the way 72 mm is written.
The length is 22.1 mm
